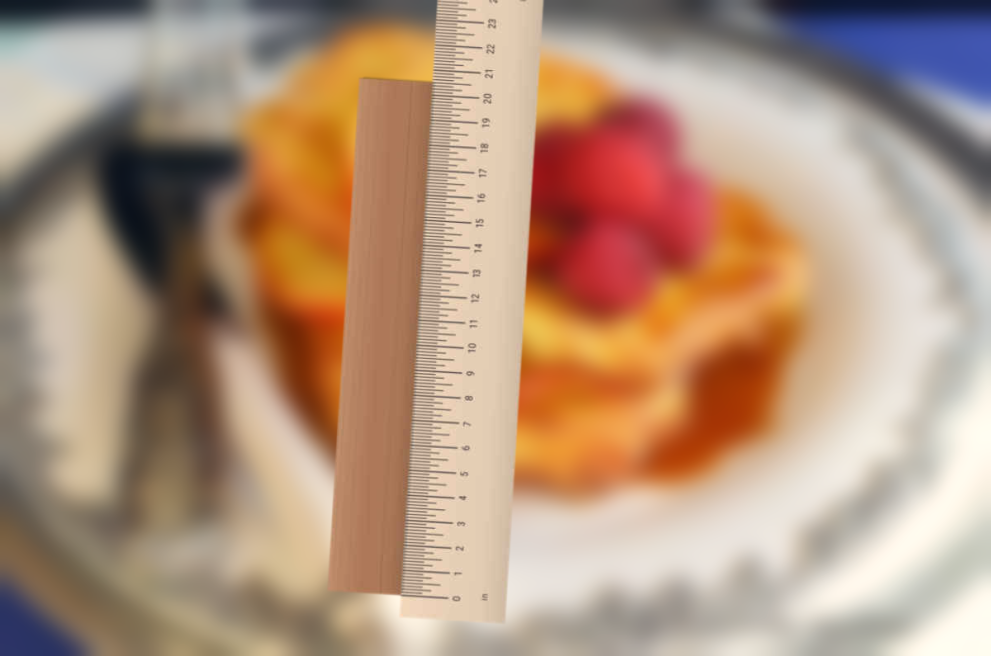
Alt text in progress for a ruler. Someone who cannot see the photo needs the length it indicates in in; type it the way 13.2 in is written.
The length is 20.5 in
